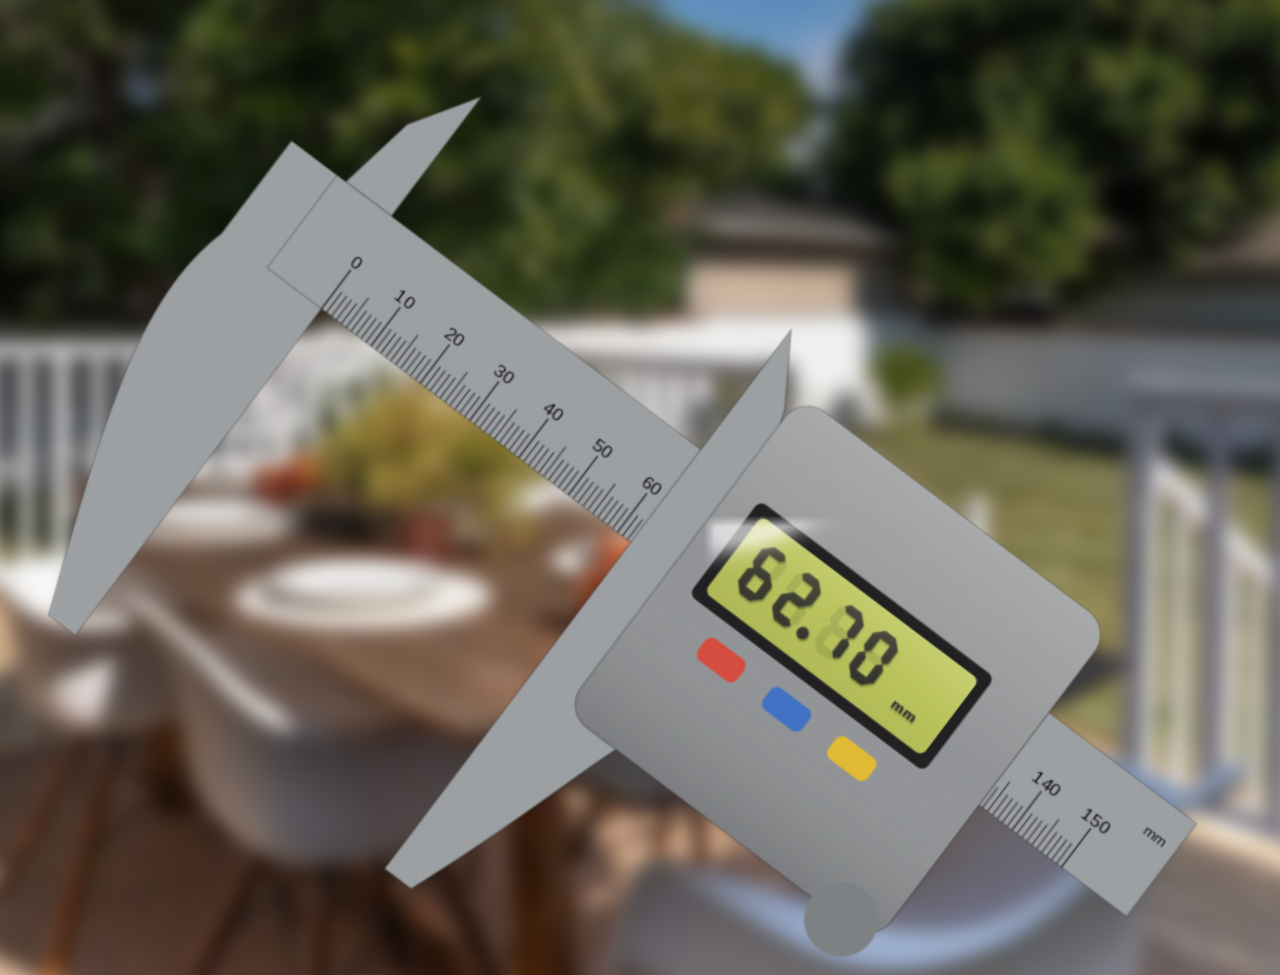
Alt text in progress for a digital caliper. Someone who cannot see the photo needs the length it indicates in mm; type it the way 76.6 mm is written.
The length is 62.70 mm
